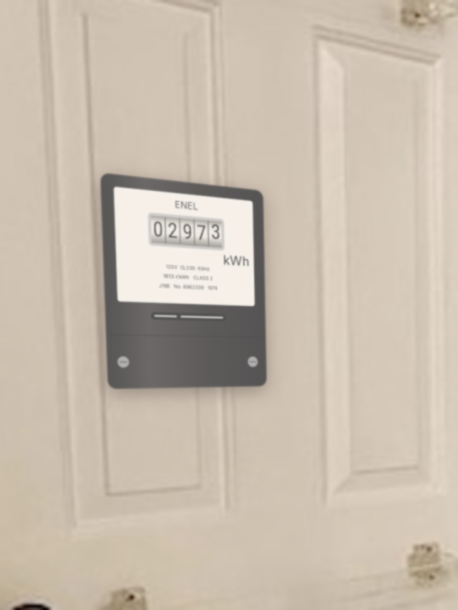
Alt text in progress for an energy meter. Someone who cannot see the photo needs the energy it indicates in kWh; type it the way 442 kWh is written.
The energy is 2973 kWh
